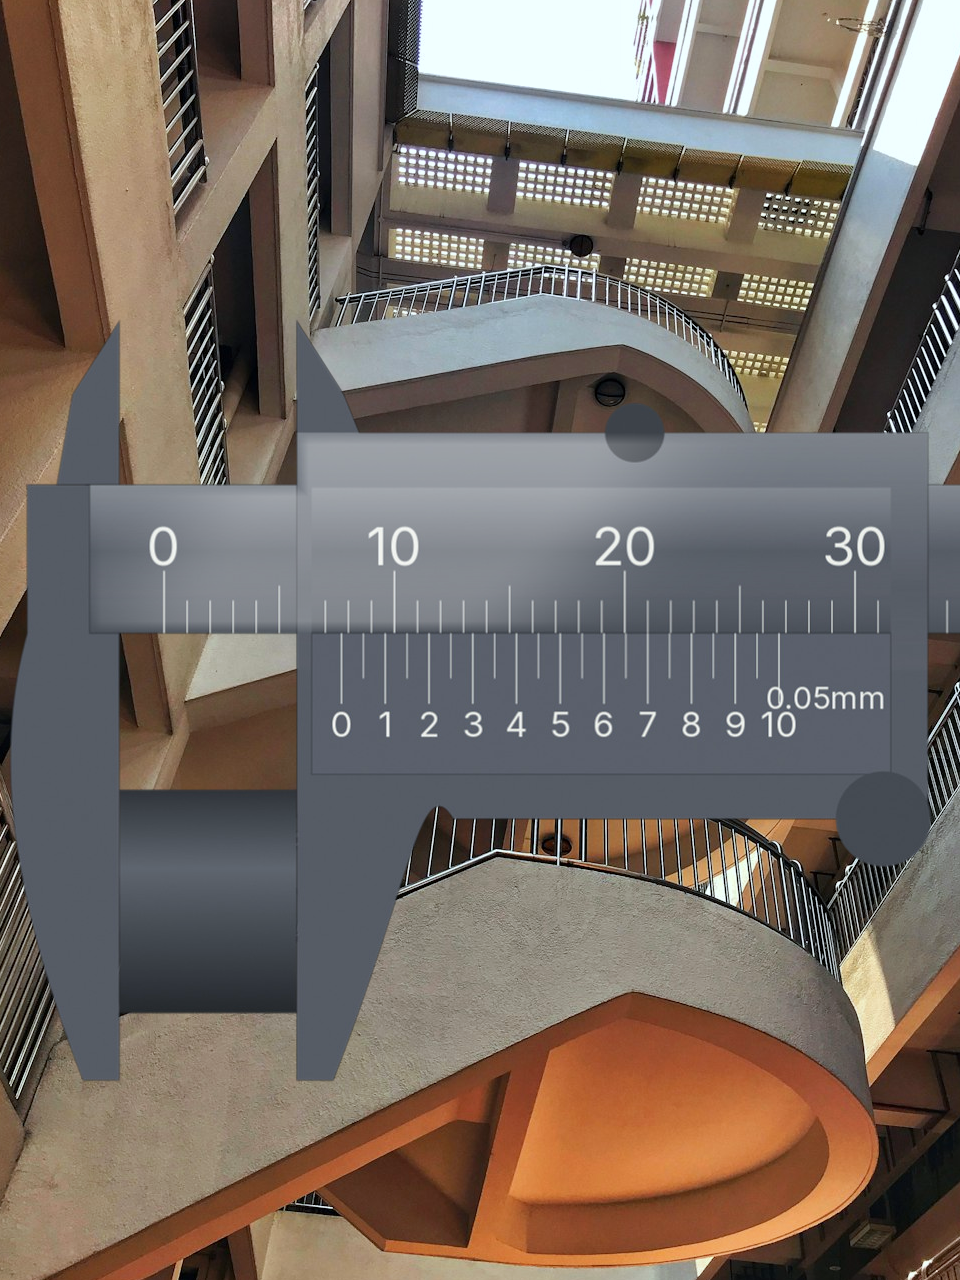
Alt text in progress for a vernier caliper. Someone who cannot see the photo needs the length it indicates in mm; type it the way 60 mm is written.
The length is 7.7 mm
